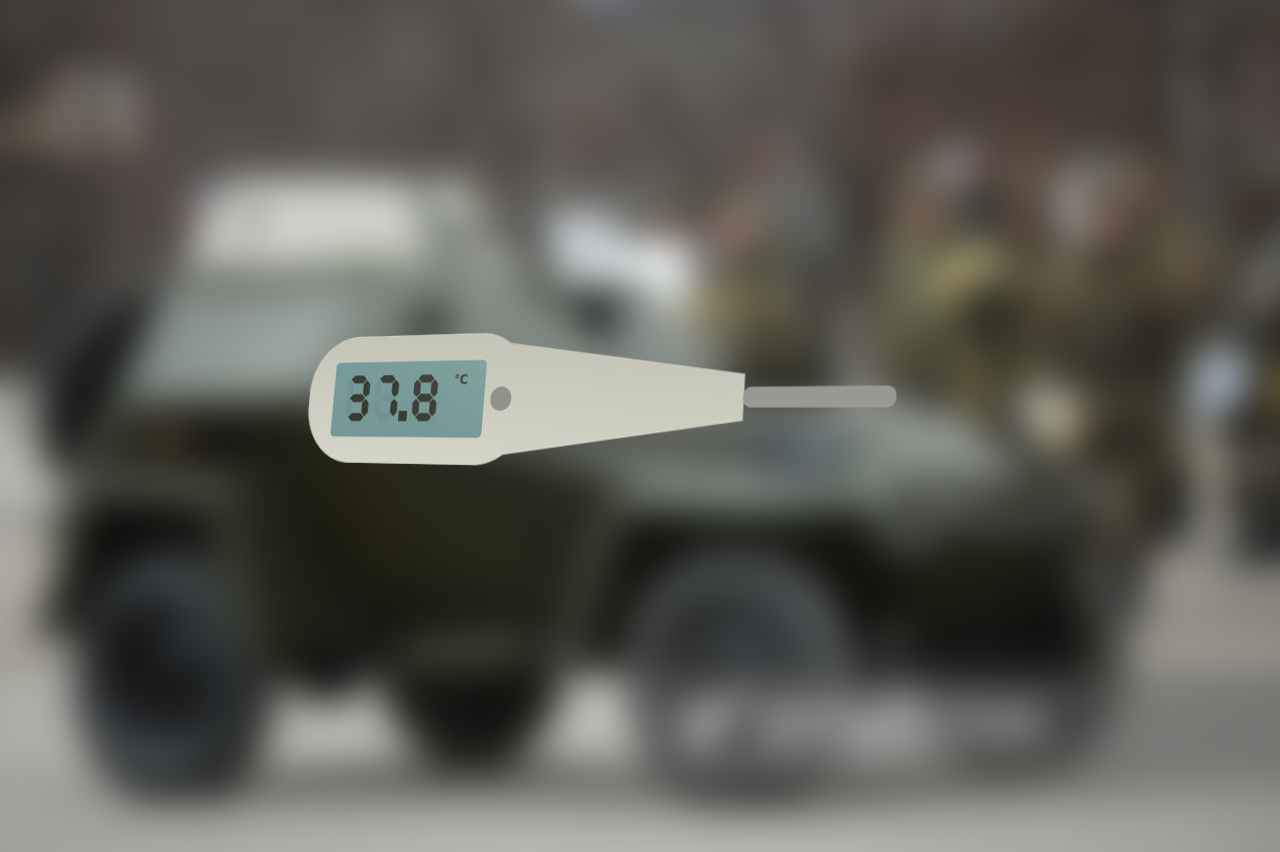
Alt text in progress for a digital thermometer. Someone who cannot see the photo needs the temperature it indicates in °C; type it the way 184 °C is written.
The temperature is 37.8 °C
